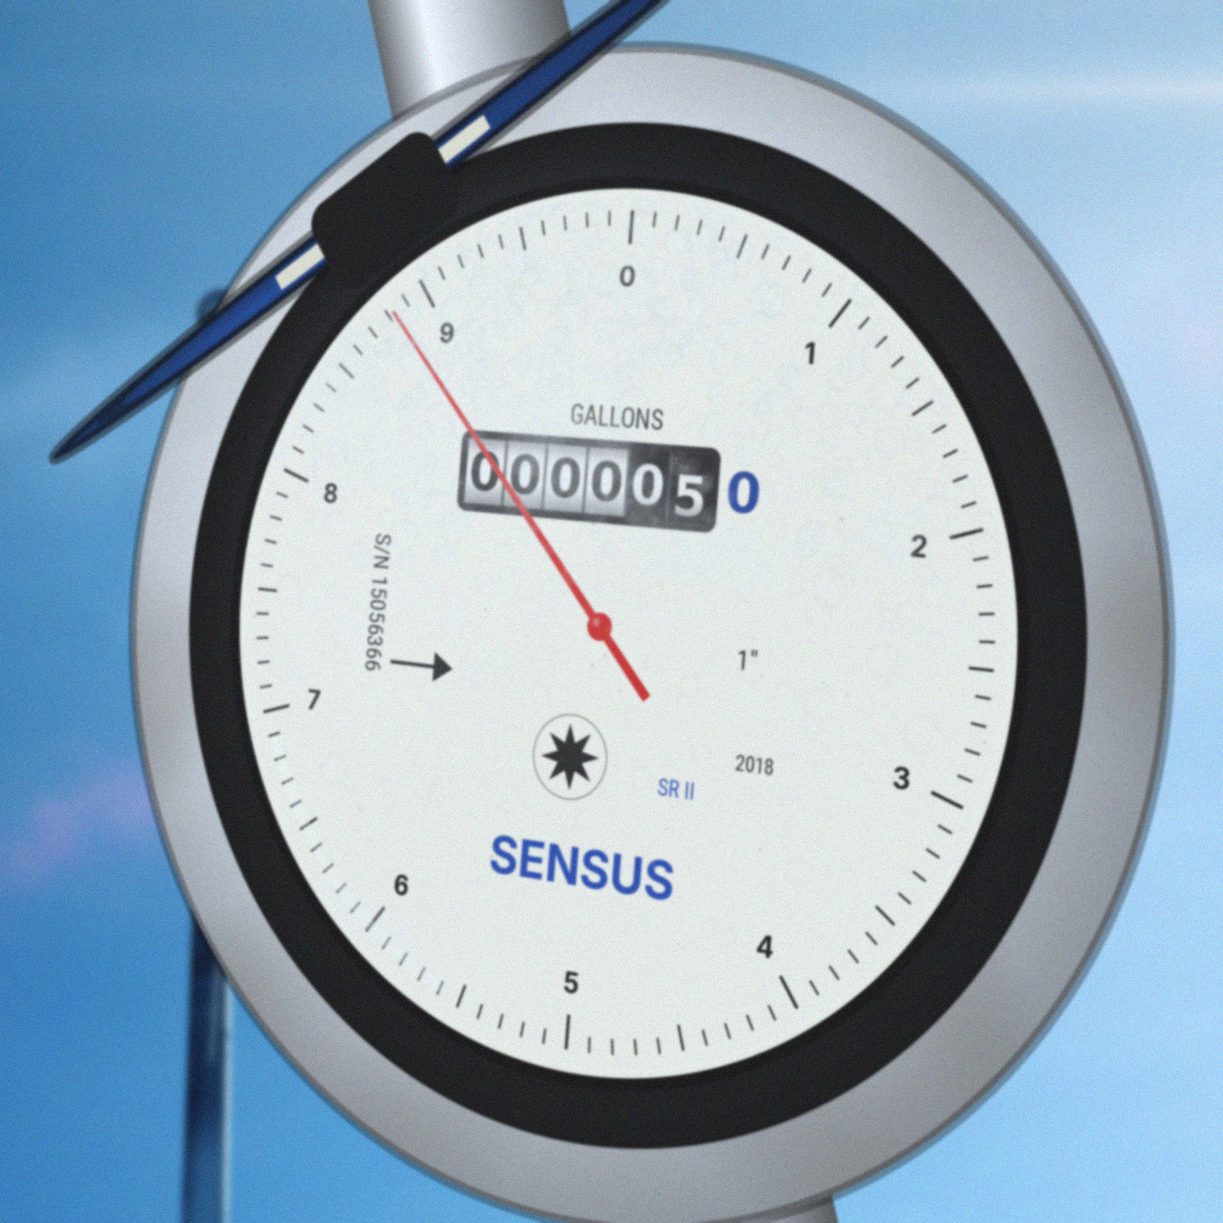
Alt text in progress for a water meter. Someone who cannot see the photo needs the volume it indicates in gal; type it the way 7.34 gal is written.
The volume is 48.8 gal
